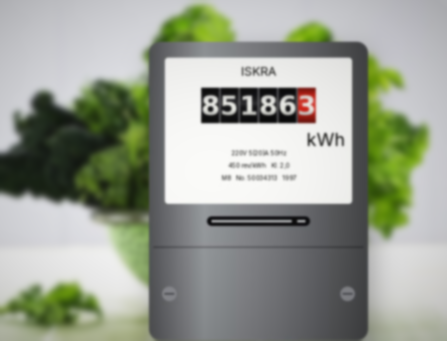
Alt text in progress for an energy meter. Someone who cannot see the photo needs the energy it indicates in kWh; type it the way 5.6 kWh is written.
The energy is 85186.3 kWh
